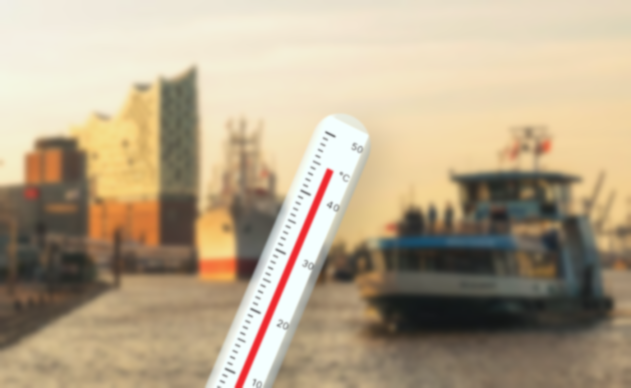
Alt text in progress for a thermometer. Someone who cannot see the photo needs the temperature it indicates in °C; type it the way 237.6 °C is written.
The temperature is 45 °C
